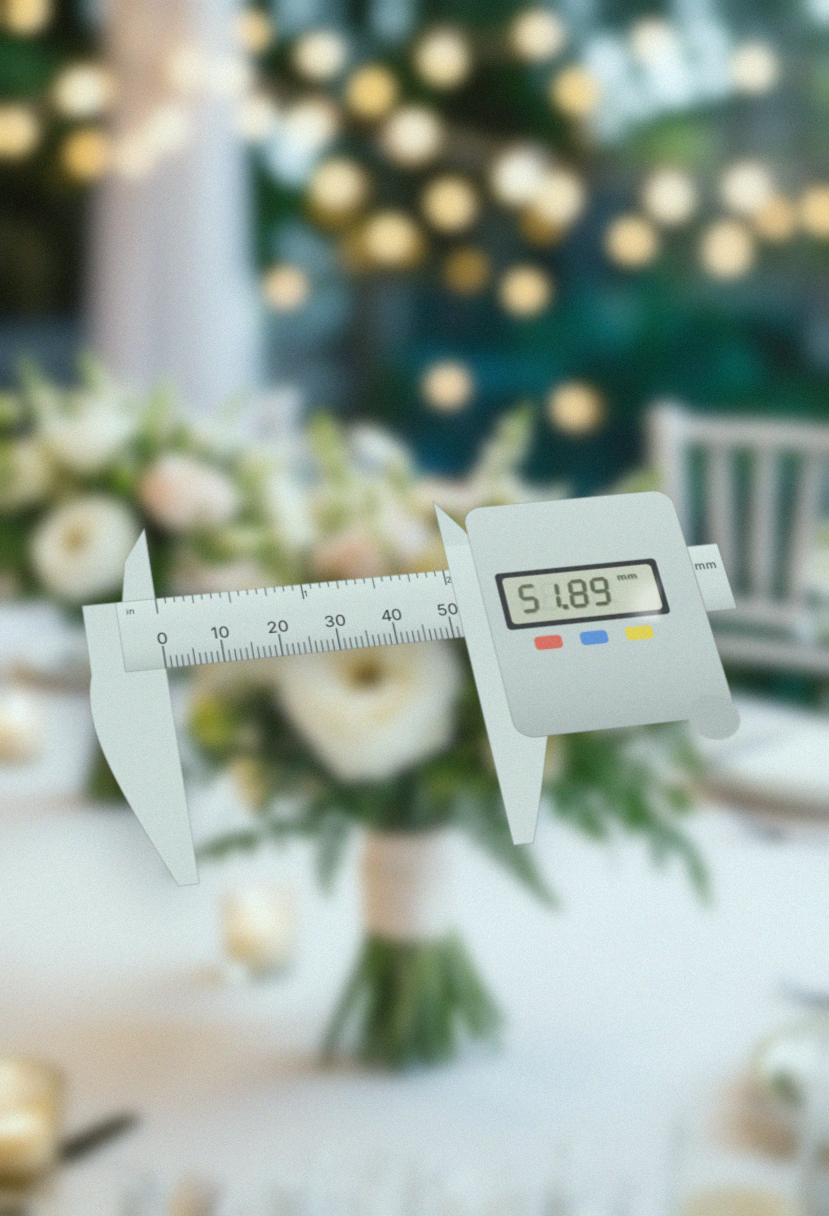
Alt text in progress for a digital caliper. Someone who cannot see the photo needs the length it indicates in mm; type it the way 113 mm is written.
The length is 51.89 mm
